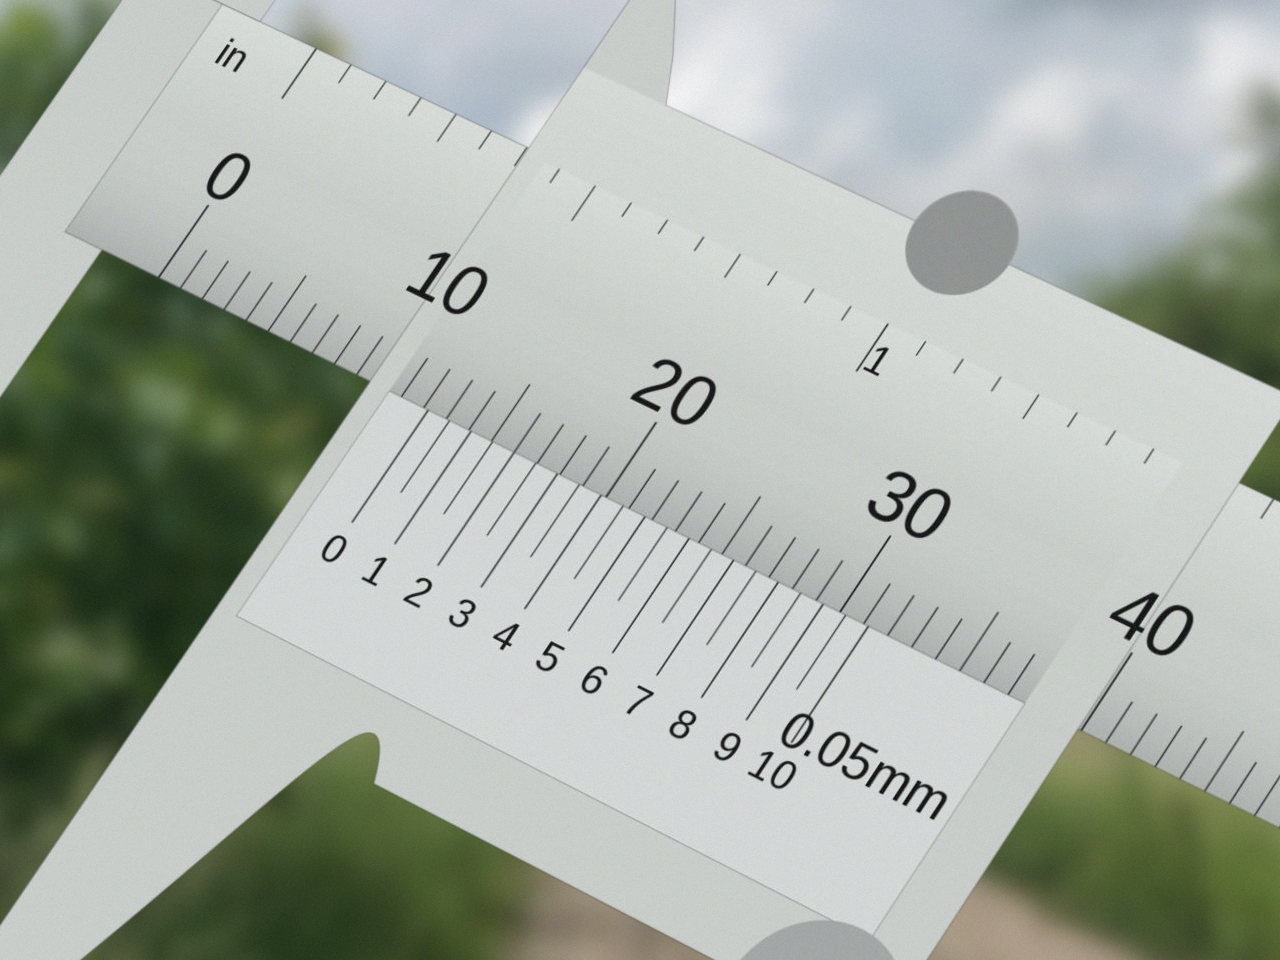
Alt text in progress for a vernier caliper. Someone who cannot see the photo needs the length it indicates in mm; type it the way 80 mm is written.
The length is 12.2 mm
